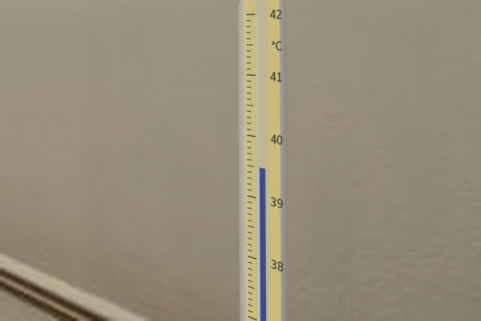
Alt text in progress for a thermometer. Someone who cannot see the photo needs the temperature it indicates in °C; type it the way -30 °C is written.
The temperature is 39.5 °C
